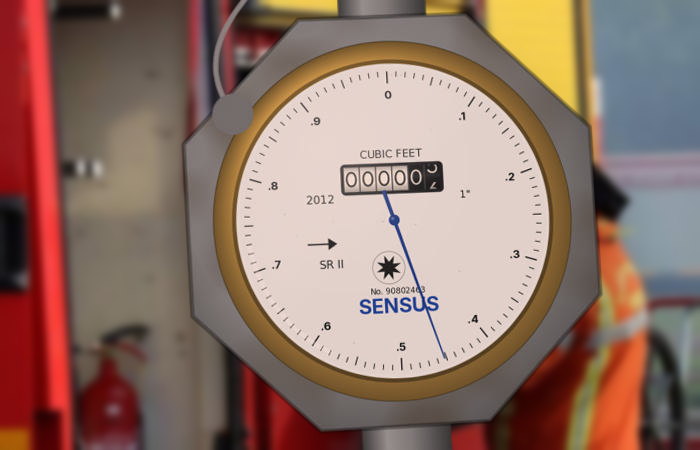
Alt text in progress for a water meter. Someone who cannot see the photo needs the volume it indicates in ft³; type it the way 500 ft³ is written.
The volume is 5.45 ft³
